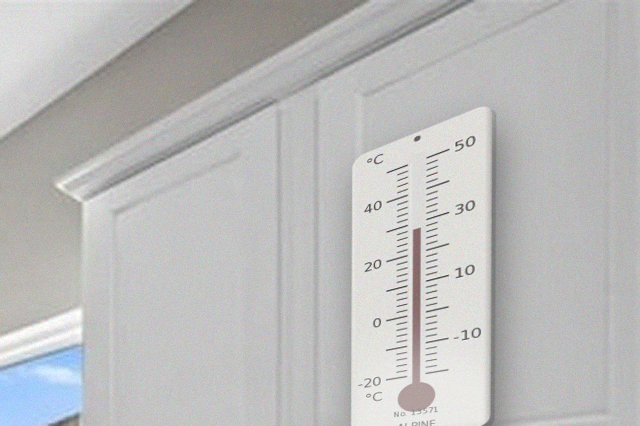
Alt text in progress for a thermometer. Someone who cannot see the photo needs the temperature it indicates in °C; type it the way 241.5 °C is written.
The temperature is 28 °C
